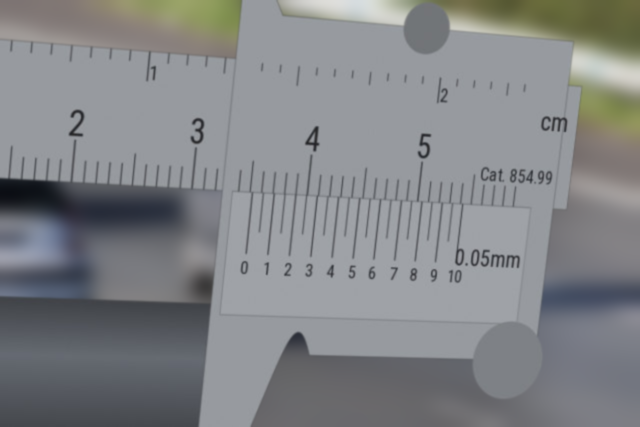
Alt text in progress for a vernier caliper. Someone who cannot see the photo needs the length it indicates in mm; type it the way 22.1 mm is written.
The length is 35.2 mm
